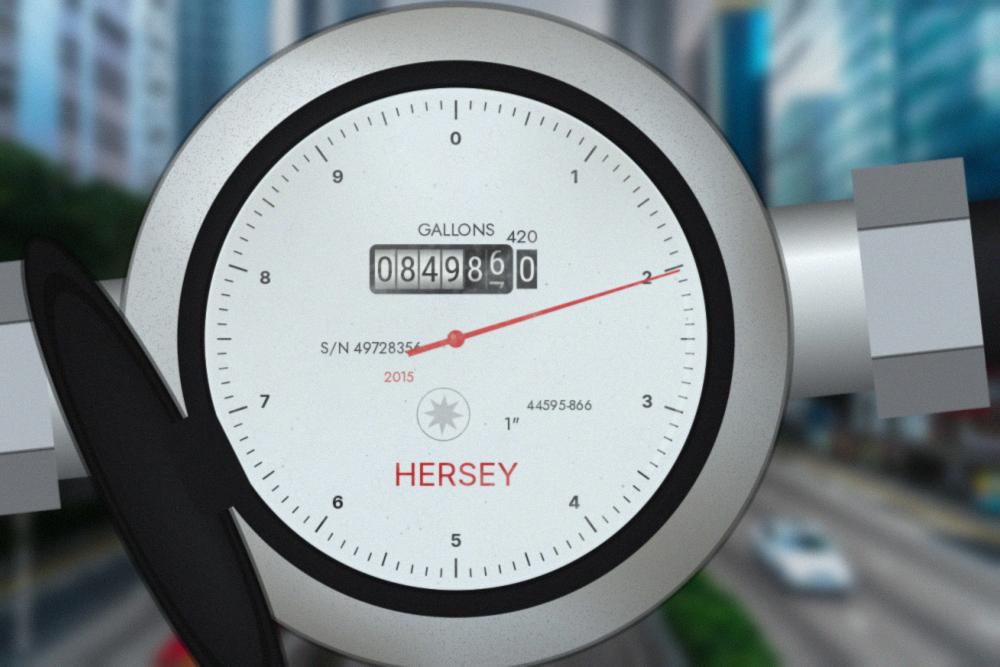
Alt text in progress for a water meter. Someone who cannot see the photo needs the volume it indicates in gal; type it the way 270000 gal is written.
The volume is 849862.0 gal
